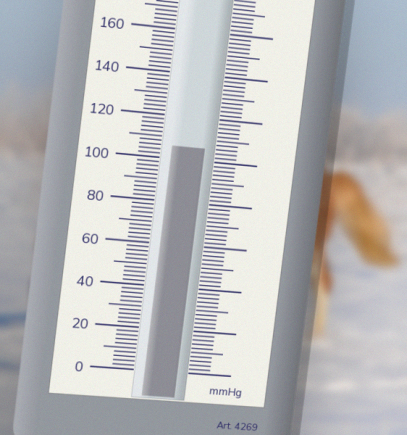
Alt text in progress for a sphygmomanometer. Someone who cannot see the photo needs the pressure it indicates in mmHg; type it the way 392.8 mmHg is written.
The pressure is 106 mmHg
